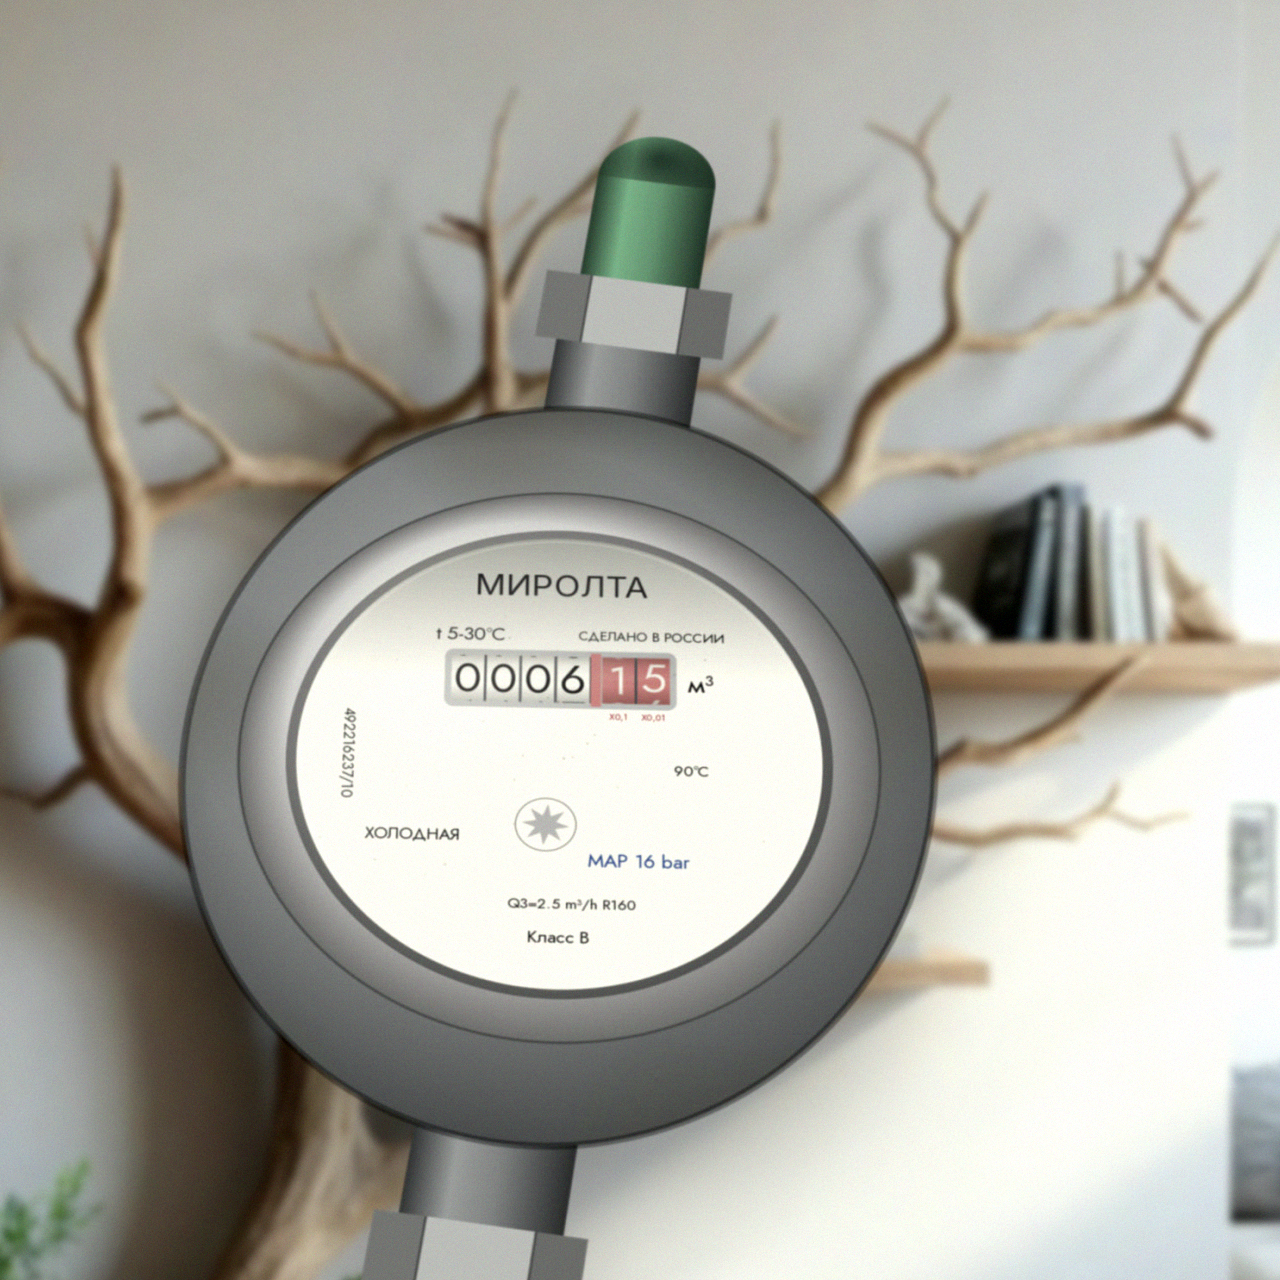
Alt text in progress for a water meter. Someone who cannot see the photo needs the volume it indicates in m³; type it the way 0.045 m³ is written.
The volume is 6.15 m³
